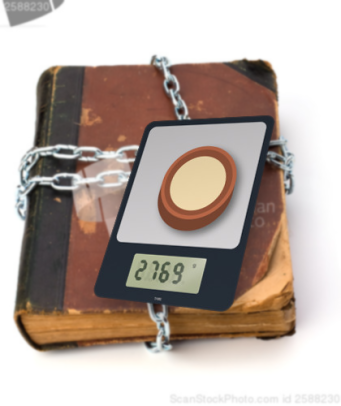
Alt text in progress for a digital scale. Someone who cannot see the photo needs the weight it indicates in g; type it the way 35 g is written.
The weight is 2769 g
